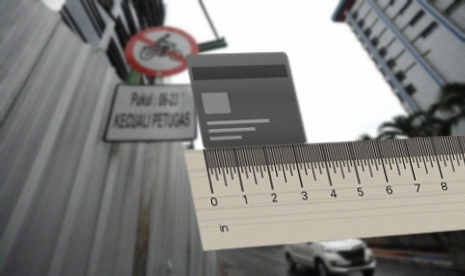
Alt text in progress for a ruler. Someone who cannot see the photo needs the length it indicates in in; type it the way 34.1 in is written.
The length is 3.5 in
